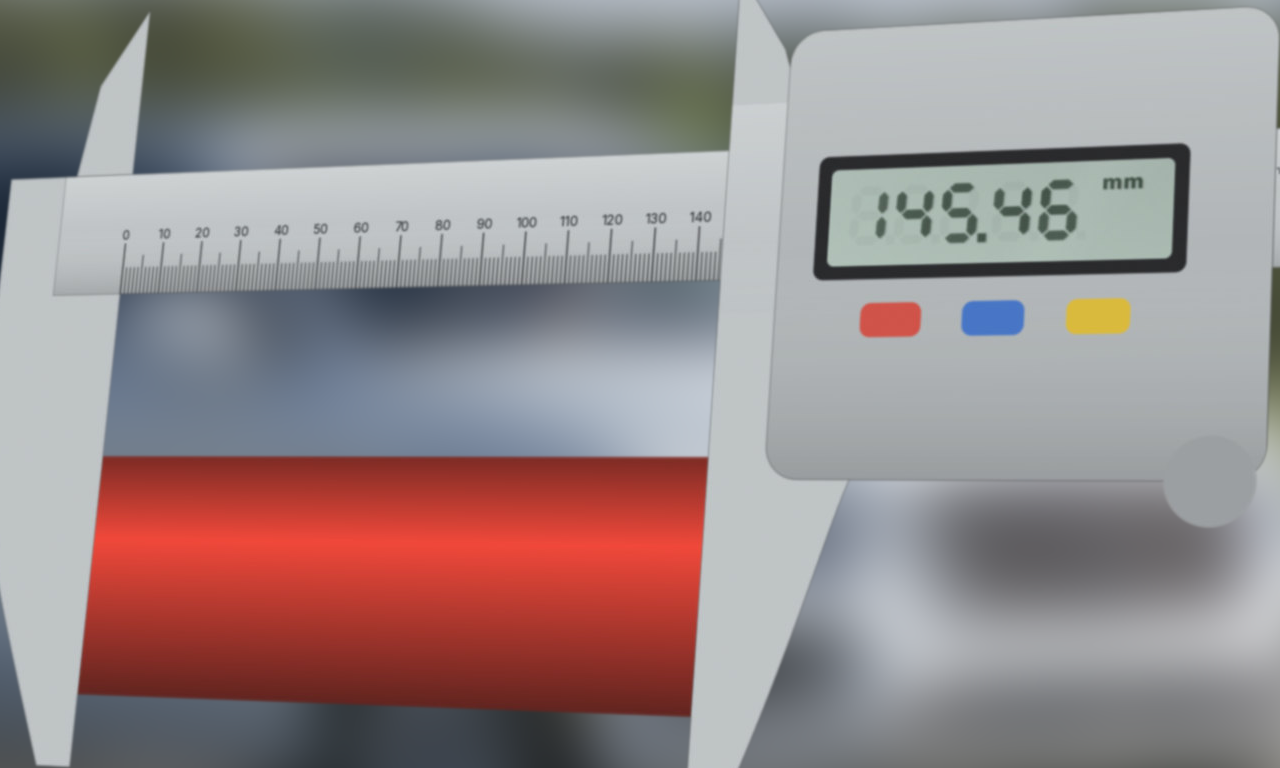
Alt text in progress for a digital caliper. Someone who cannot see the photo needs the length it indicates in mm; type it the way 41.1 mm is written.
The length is 145.46 mm
